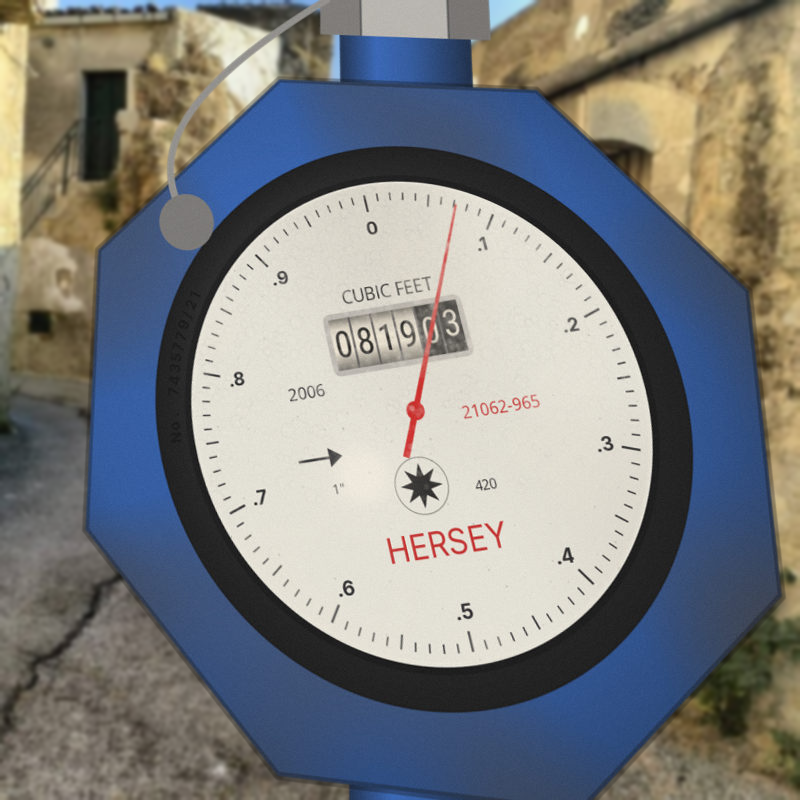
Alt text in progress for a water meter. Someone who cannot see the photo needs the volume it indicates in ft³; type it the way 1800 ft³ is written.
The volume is 81903.07 ft³
